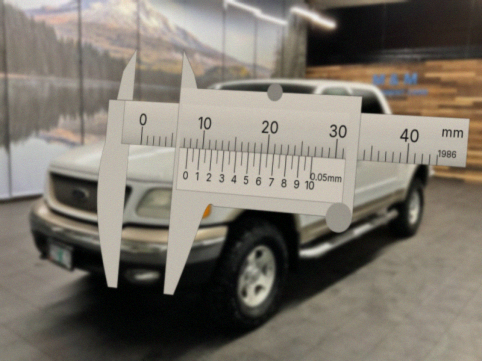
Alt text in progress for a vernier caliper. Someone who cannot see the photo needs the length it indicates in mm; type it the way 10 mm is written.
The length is 7.6 mm
